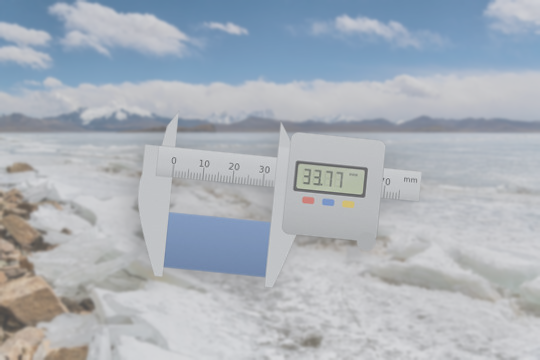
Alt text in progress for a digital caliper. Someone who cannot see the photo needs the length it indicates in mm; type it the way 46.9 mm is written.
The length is 33.77 mm
